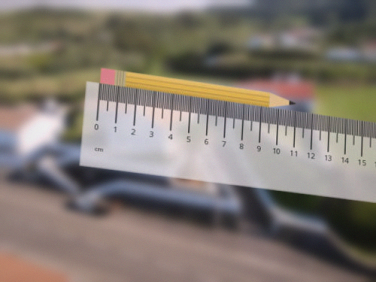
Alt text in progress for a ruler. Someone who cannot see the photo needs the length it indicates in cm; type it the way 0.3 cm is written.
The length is 11 cm
